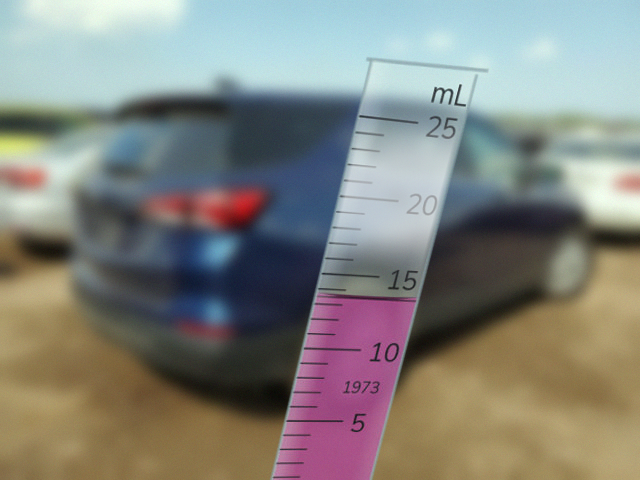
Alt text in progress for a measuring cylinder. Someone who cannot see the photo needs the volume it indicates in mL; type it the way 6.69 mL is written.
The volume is 13.5 mL
